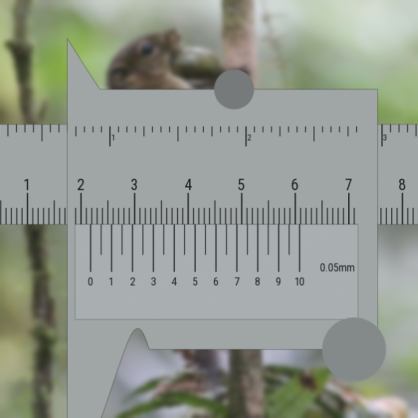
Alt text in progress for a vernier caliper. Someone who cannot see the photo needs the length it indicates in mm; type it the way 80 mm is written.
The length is 21.8 mm
